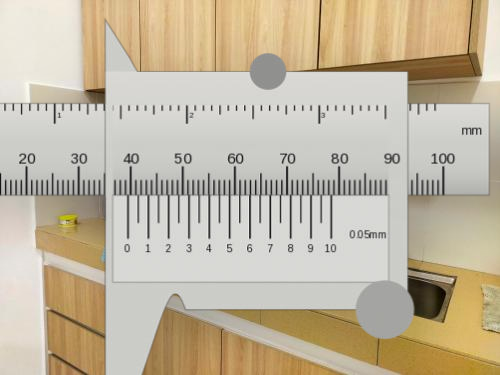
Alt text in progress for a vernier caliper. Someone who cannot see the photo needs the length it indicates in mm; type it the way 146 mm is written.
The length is 39.5 mm
